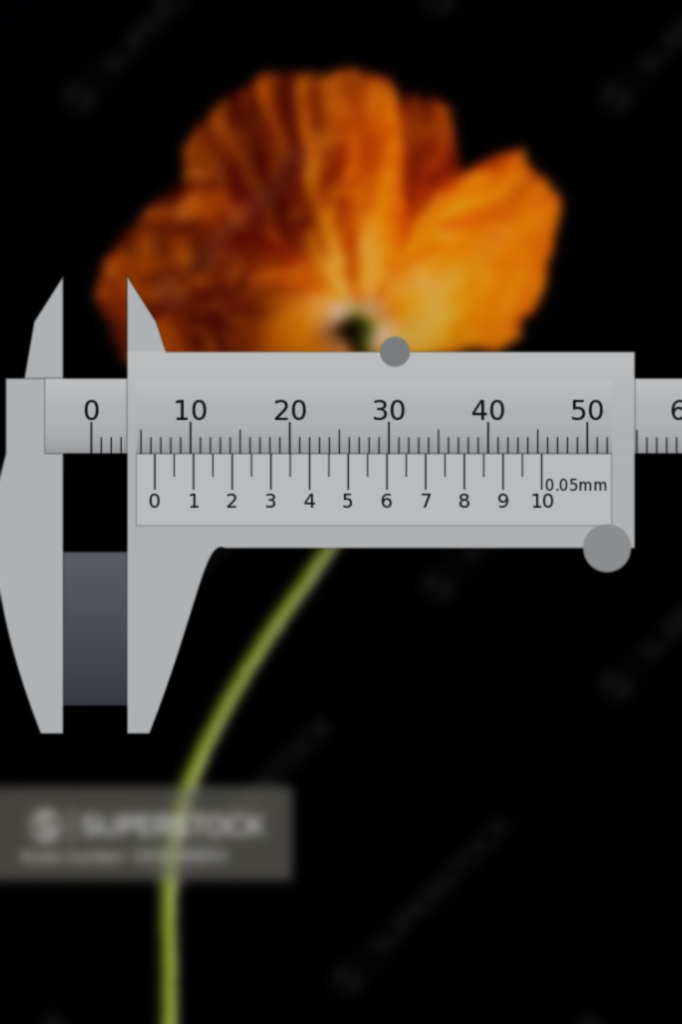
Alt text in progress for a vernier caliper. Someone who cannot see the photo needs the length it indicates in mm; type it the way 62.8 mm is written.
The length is 6.4 mm
